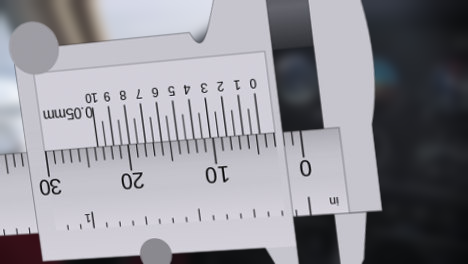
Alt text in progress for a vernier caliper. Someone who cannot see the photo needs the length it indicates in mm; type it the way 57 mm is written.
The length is 4.6 mm
